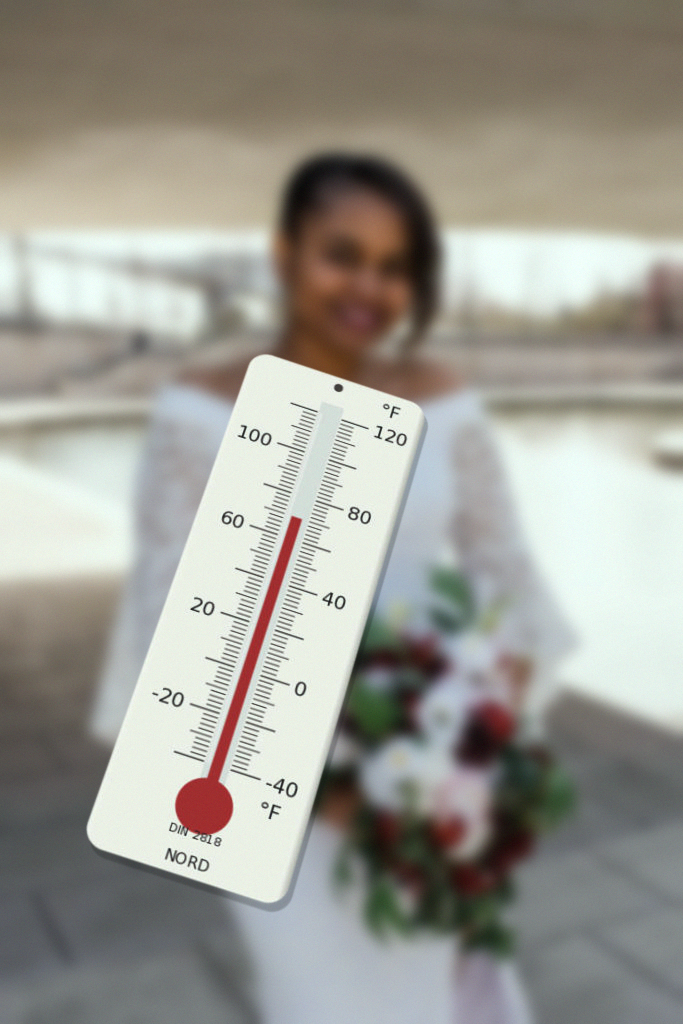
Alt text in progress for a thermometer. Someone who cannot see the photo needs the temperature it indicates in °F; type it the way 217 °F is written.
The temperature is 70 °F
